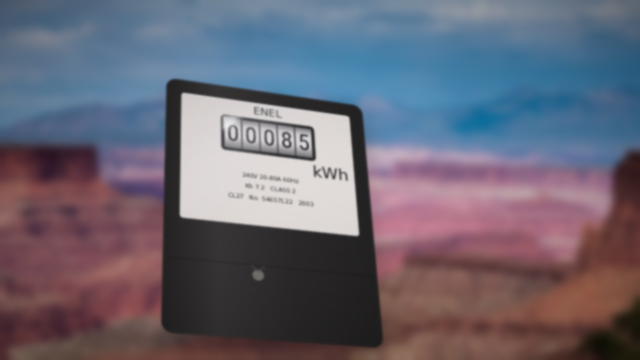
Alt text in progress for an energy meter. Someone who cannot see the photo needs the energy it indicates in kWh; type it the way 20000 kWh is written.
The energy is 85 kWh
